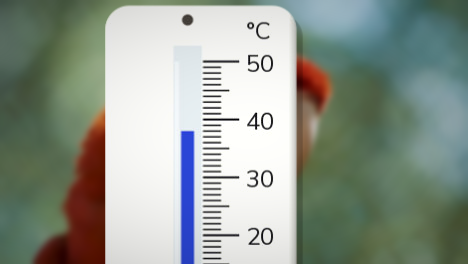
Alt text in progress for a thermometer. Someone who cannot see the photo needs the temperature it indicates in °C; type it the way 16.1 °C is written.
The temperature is 38 °C
